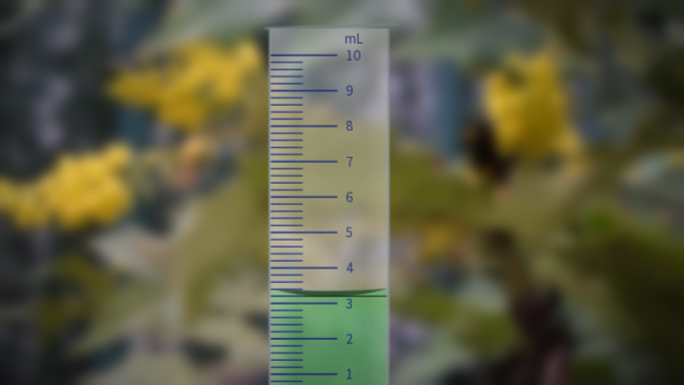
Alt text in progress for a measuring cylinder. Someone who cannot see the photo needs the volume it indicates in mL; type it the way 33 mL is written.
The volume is 3.2 mL
